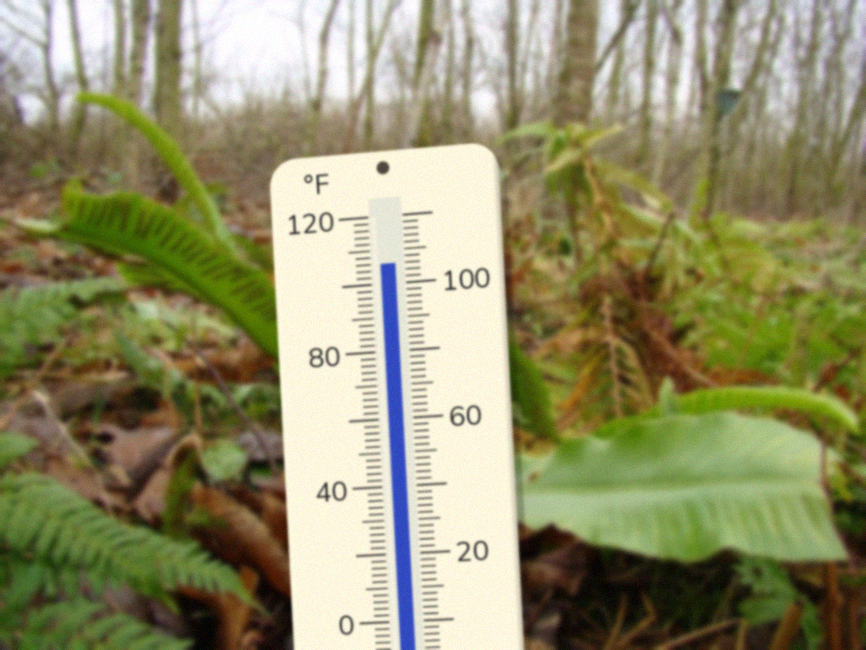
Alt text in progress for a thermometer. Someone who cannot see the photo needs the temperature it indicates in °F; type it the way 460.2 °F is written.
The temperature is 106 °F
